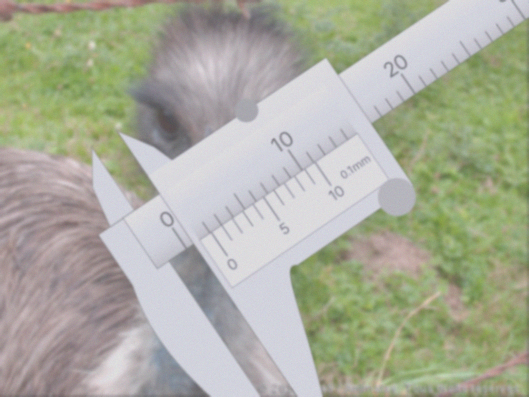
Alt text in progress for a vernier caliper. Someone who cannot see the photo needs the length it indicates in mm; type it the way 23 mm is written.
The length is 2.1 mm
